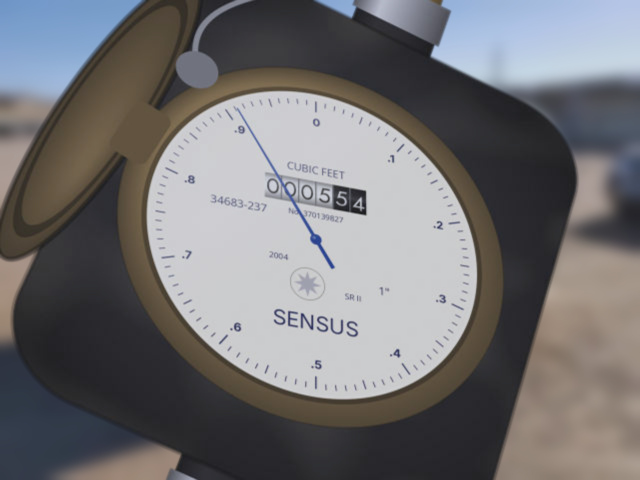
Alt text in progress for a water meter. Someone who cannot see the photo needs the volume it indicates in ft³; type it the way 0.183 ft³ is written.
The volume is 553.91 ft³
